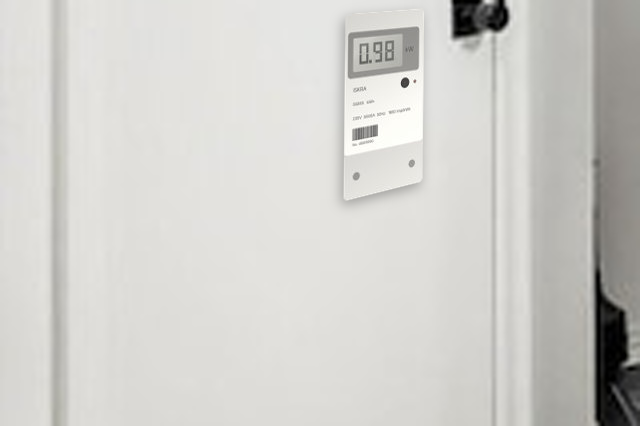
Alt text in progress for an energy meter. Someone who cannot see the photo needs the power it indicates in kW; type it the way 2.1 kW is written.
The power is 0.98 kW
